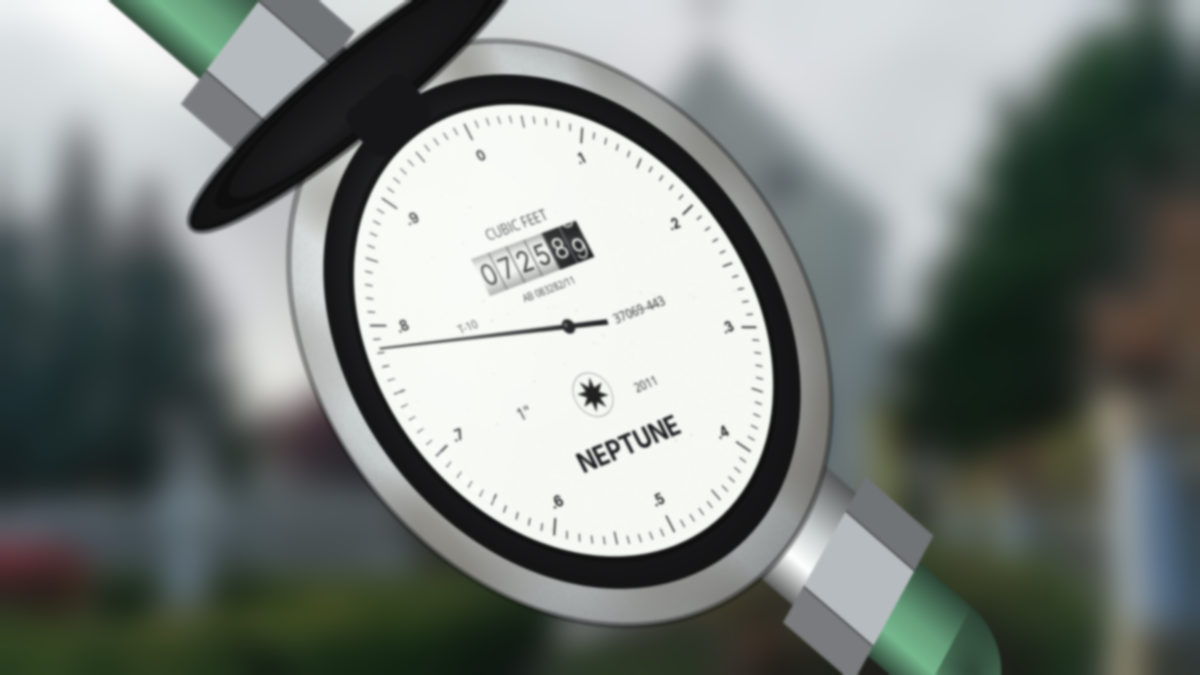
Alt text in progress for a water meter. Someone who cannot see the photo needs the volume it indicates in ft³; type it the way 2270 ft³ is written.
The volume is 72588.78 ft³
